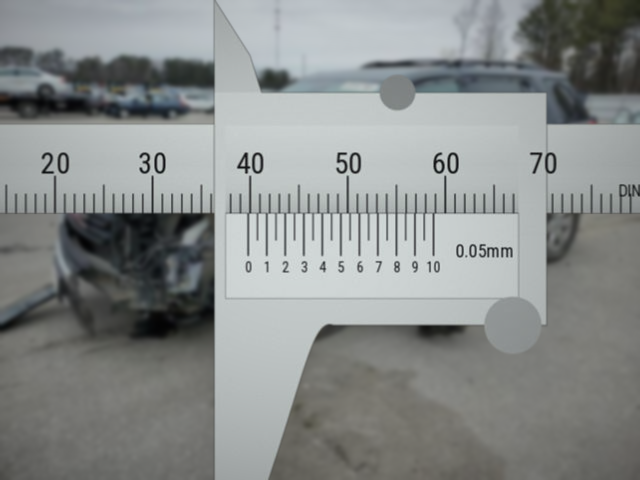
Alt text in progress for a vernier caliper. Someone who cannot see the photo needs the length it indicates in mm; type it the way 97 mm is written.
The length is 39.8 mm
